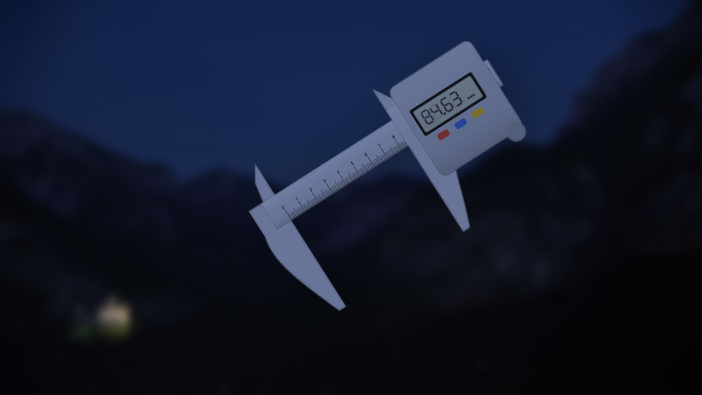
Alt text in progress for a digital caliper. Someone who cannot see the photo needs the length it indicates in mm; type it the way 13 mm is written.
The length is 84.63 mm
